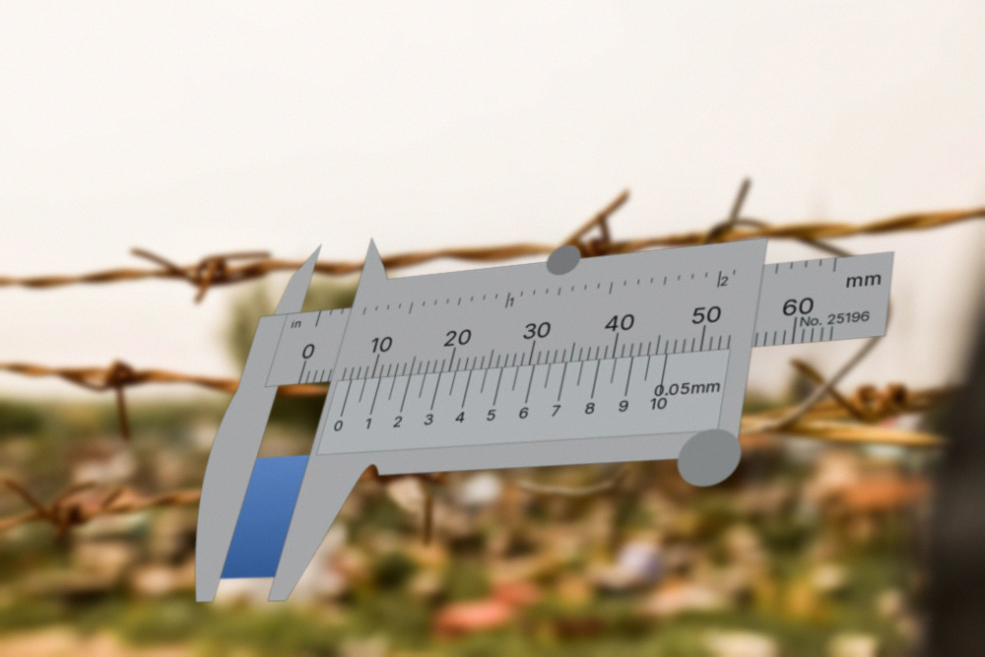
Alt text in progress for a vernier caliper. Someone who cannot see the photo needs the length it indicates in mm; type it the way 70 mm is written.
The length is 7.2 mm
